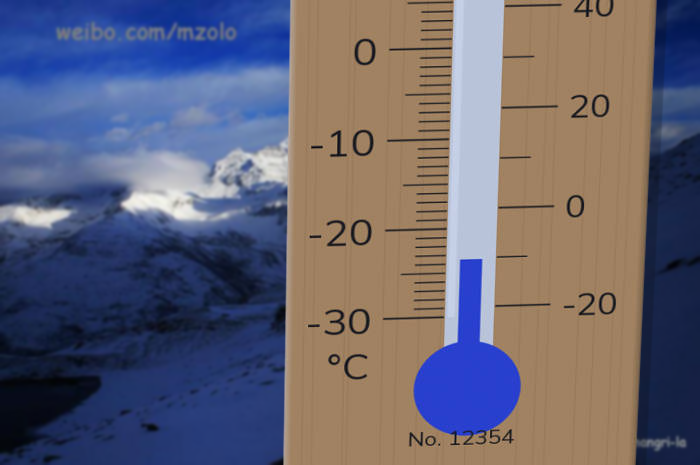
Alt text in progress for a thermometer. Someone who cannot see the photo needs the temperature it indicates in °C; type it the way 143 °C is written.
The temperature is -23.5 °C
